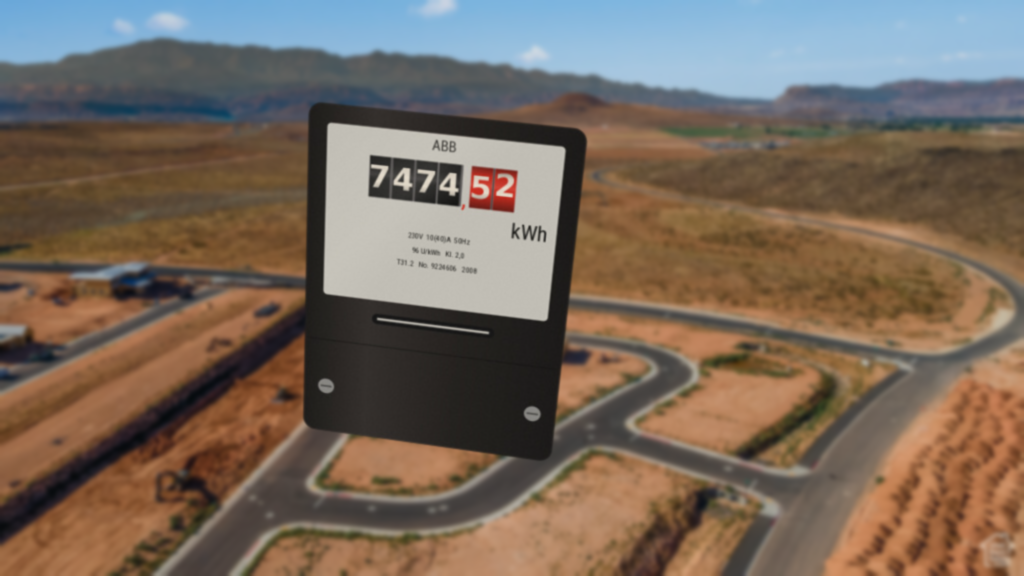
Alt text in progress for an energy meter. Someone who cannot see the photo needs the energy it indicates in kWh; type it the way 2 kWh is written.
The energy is 7474.52 kWh
